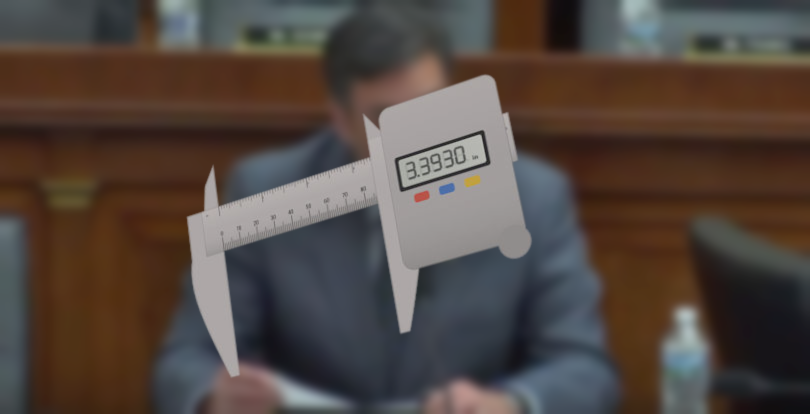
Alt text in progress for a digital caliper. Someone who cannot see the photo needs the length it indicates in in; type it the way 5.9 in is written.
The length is 3.3930 in
